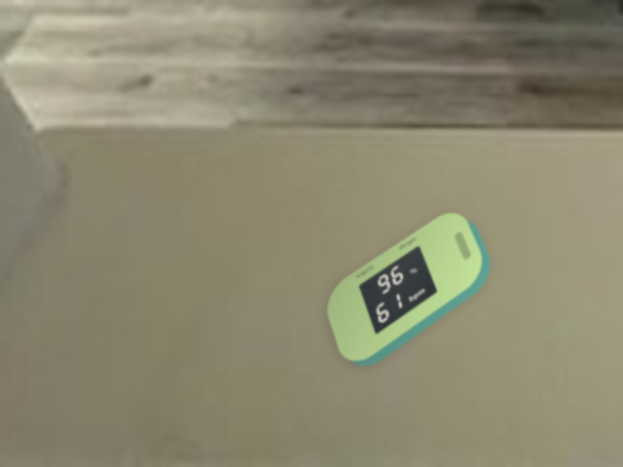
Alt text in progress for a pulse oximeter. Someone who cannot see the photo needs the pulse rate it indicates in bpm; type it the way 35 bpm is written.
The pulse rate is 61 bpm
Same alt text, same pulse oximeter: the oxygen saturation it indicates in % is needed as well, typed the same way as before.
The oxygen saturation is 96 %
